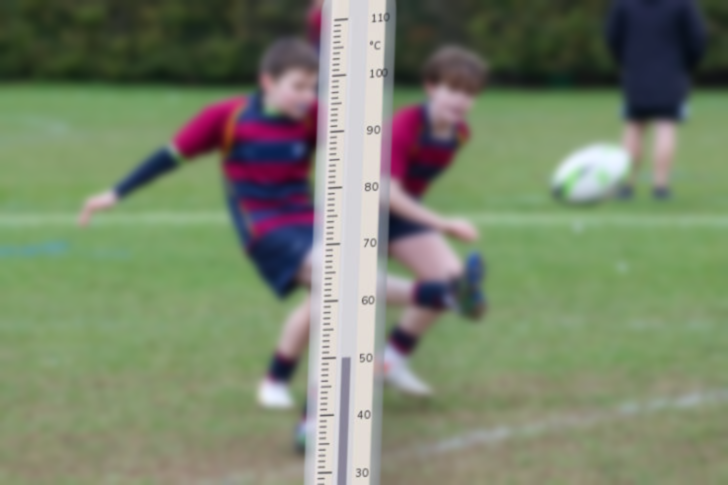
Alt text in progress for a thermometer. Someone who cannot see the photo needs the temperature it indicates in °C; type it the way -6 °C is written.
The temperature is 50 °C
